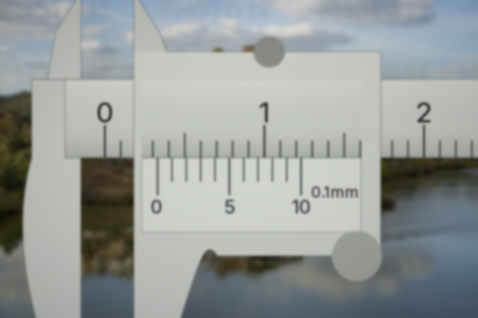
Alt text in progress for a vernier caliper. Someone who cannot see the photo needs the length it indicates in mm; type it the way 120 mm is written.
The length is 3.3 mm
